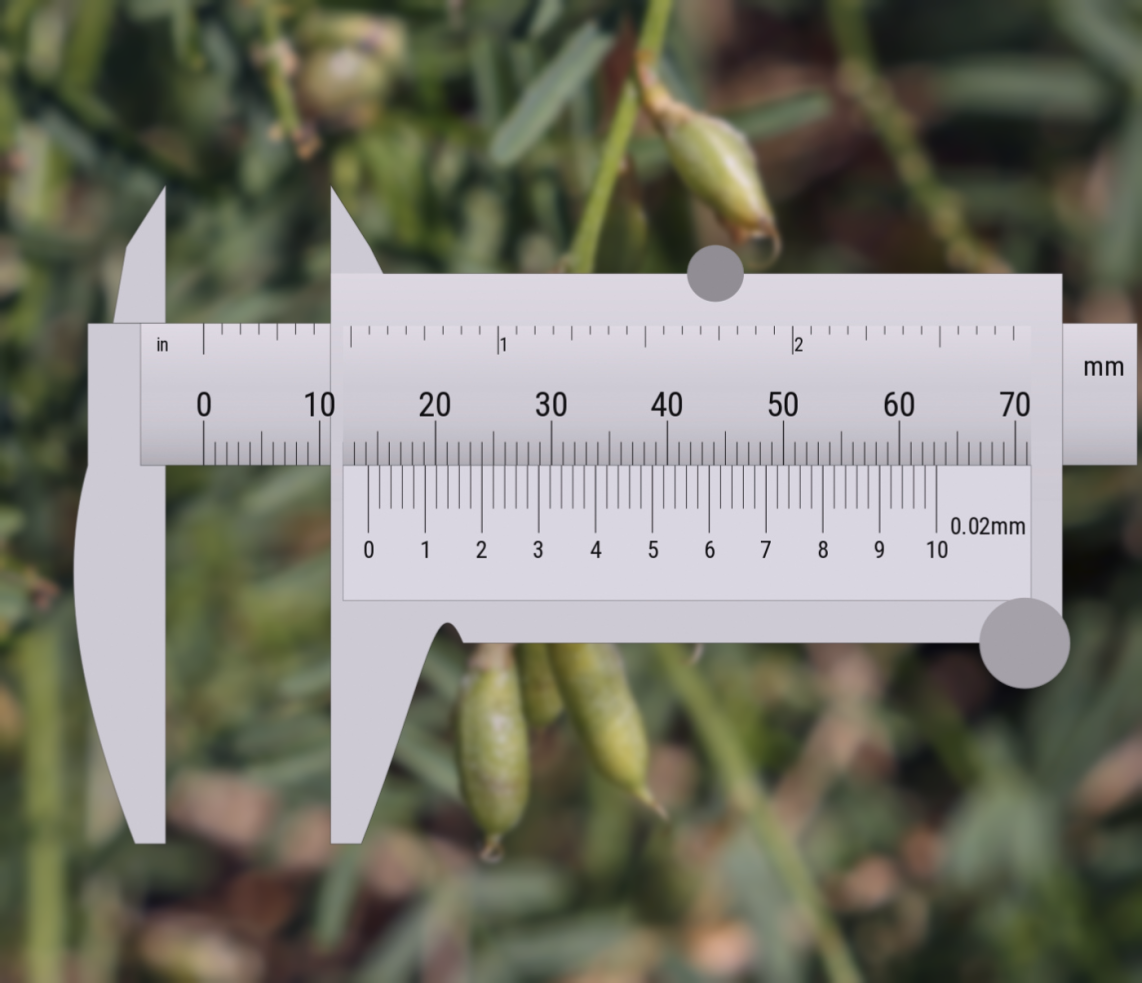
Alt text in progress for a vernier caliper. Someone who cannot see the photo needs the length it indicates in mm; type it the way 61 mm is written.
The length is 14.2 mm
